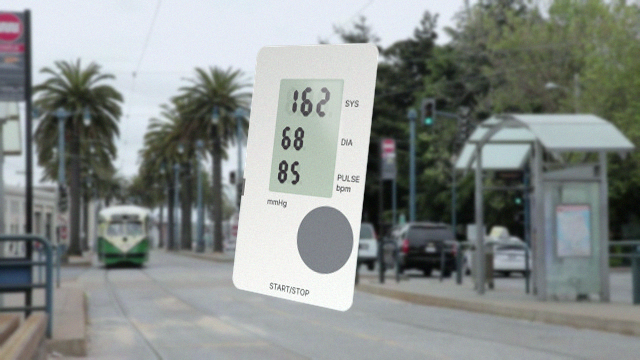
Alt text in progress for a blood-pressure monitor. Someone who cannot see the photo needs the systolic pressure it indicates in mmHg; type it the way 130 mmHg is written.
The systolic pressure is 162 mmHg
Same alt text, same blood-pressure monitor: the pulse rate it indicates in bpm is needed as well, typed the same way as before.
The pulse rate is 85 bpm
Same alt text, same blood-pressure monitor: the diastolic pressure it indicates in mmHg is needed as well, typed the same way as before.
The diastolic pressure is 68 mmHg
